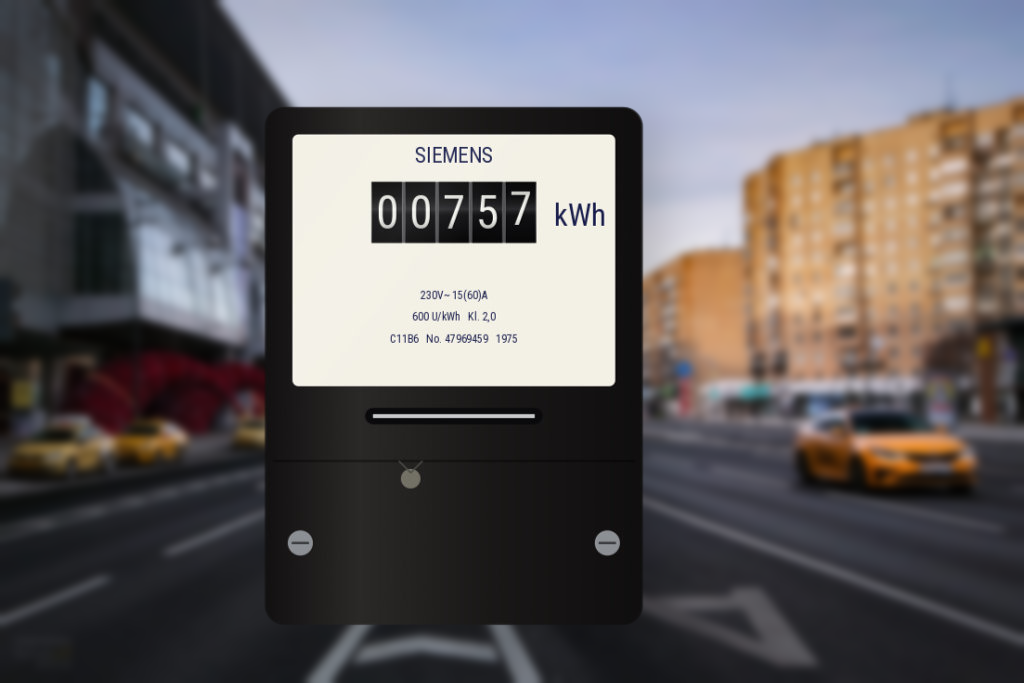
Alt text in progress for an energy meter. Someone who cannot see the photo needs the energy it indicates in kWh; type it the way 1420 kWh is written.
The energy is 757 kWh
